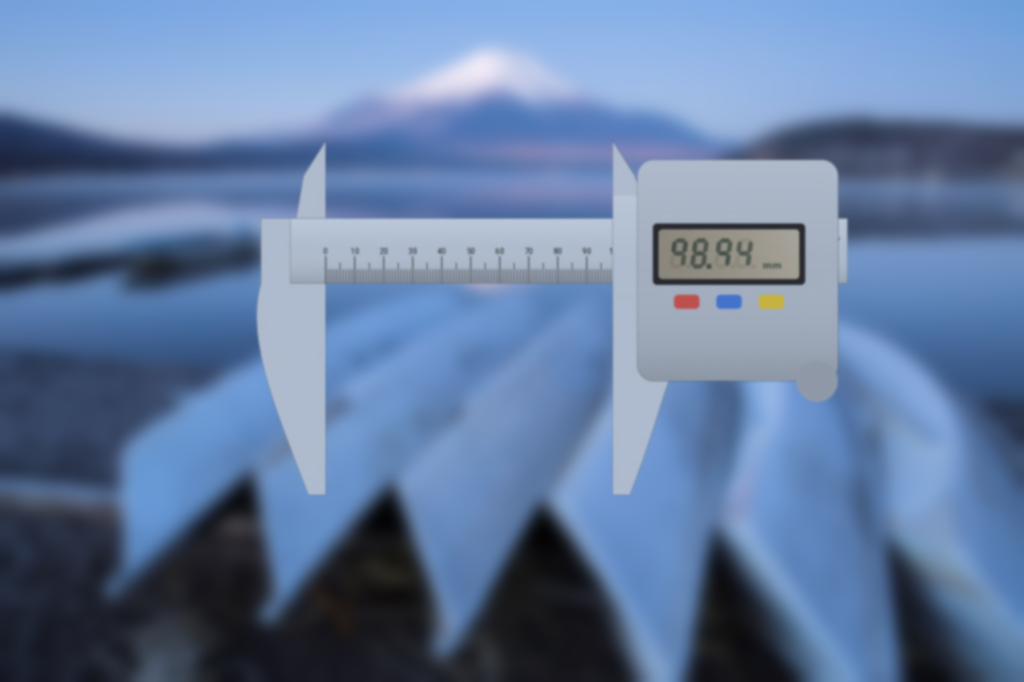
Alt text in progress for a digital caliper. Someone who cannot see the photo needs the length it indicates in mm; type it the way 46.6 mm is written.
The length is 98.94 mm
